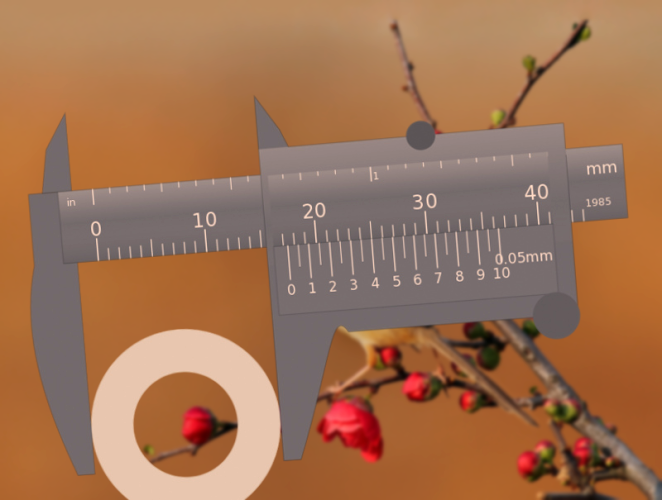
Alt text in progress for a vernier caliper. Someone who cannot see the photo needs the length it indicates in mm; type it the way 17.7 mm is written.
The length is 17.4 mm
